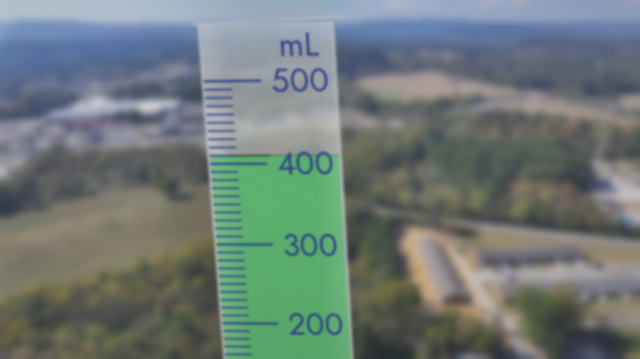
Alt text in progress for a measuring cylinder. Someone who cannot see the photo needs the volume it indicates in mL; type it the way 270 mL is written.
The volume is 410 mL
